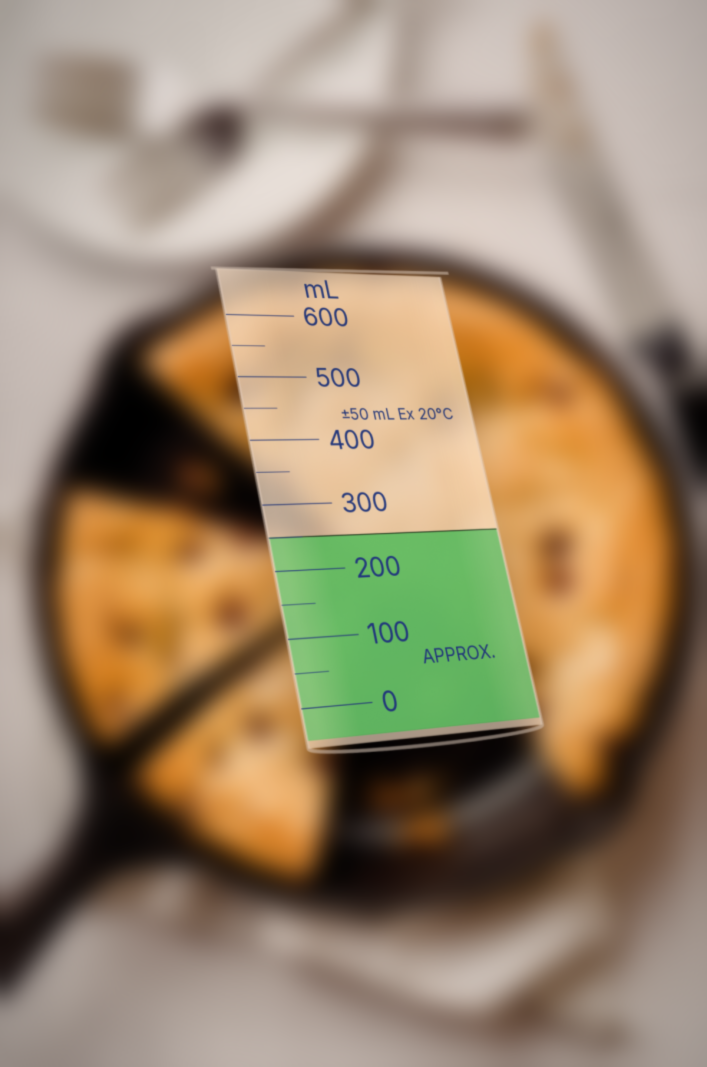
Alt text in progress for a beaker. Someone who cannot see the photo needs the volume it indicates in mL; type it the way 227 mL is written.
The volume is 250 mL
